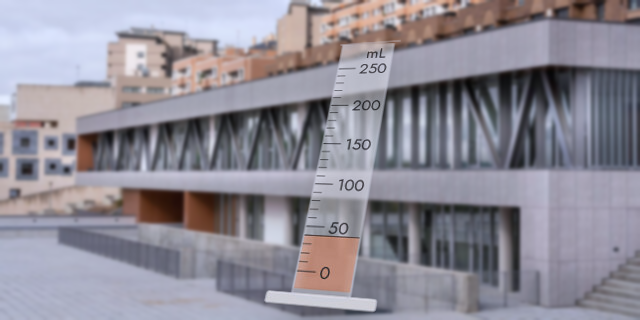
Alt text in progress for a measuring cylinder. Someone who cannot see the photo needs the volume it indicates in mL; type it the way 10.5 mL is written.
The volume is 40 mL
